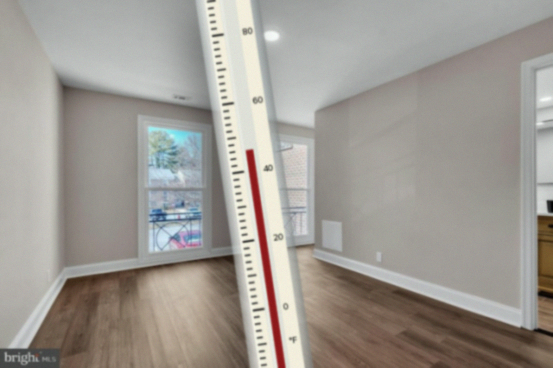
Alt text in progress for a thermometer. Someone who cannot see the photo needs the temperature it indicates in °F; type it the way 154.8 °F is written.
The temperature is 46 °F
